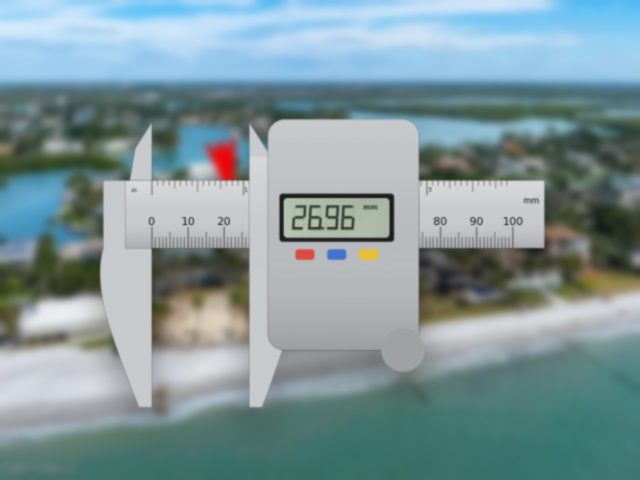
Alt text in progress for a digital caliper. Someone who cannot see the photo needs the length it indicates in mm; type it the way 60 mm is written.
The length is 26.96 mm
